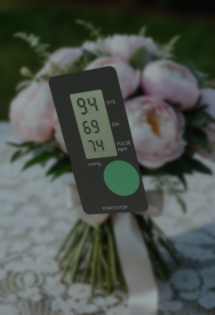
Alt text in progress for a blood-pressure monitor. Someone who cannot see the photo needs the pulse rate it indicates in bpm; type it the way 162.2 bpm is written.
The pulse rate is 74 bpm
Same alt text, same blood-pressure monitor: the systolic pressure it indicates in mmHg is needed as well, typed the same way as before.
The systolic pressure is 94 mmHg
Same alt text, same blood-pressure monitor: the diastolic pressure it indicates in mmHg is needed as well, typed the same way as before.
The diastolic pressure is 69 mmHg
